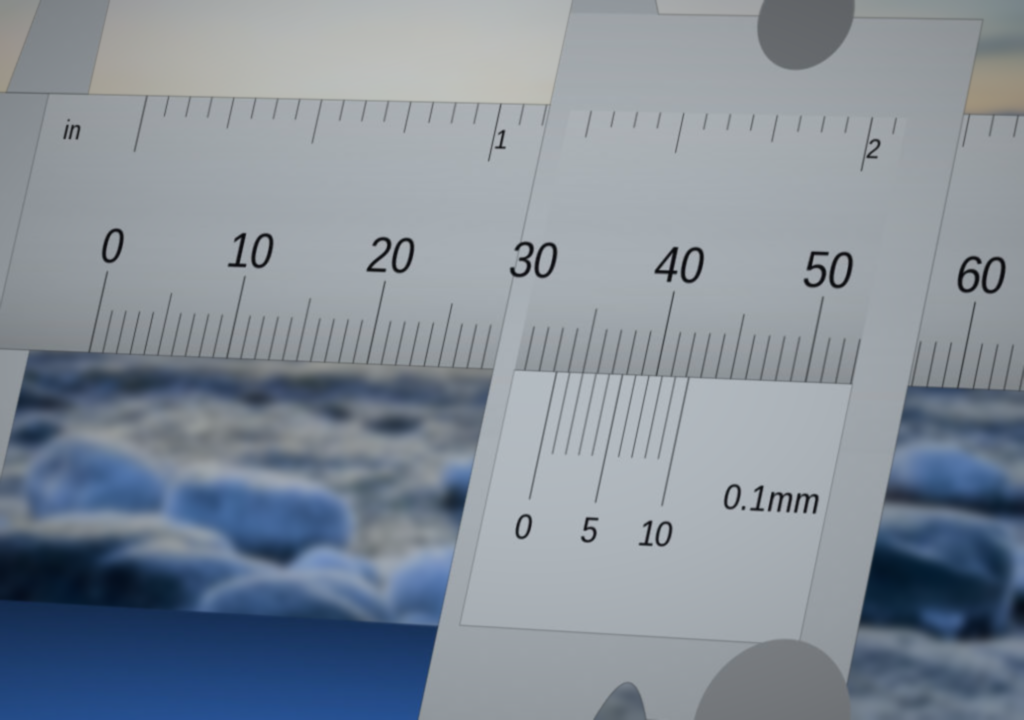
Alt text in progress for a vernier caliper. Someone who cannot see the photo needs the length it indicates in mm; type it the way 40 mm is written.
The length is 33.2 mm
